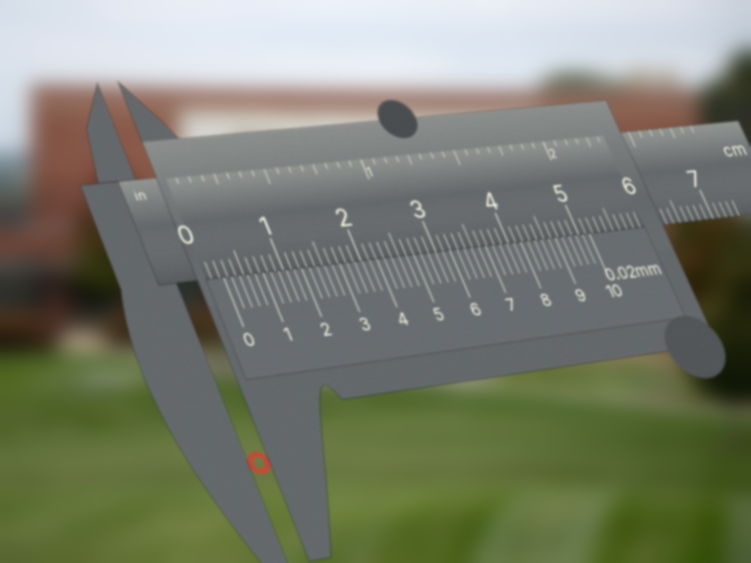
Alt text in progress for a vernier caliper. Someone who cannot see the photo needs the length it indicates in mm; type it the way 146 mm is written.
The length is 2.5 mm
